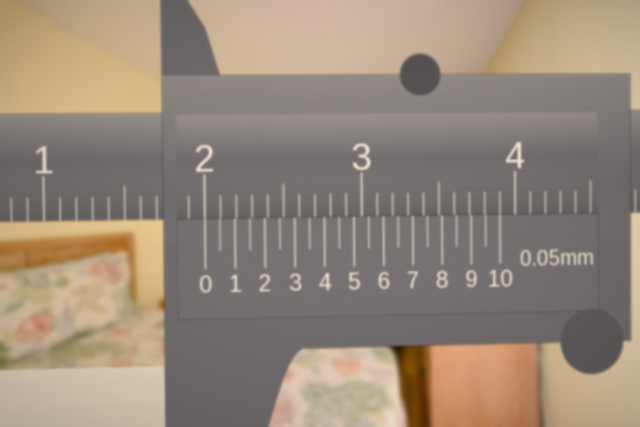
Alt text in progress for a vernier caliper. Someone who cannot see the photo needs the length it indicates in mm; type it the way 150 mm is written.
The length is 20.0 mm
